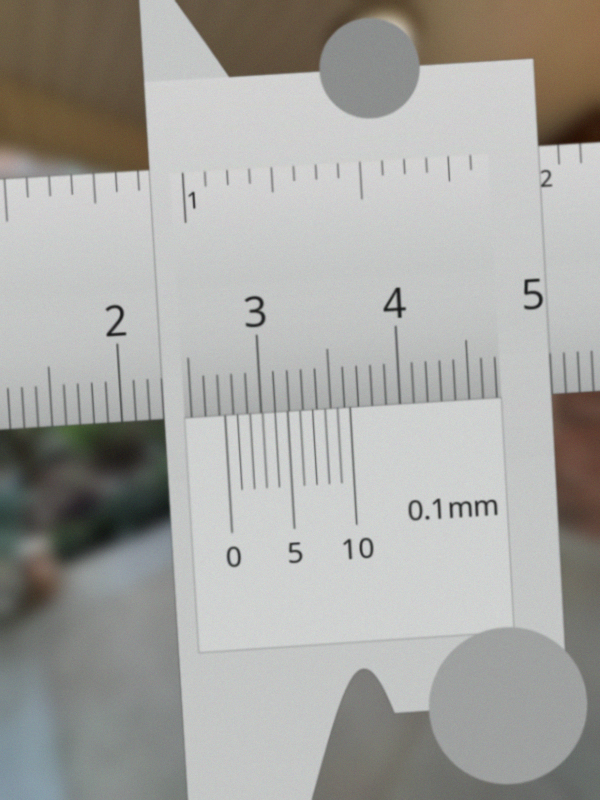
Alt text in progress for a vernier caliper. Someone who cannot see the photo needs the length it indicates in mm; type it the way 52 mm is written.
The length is 27.4 mm
